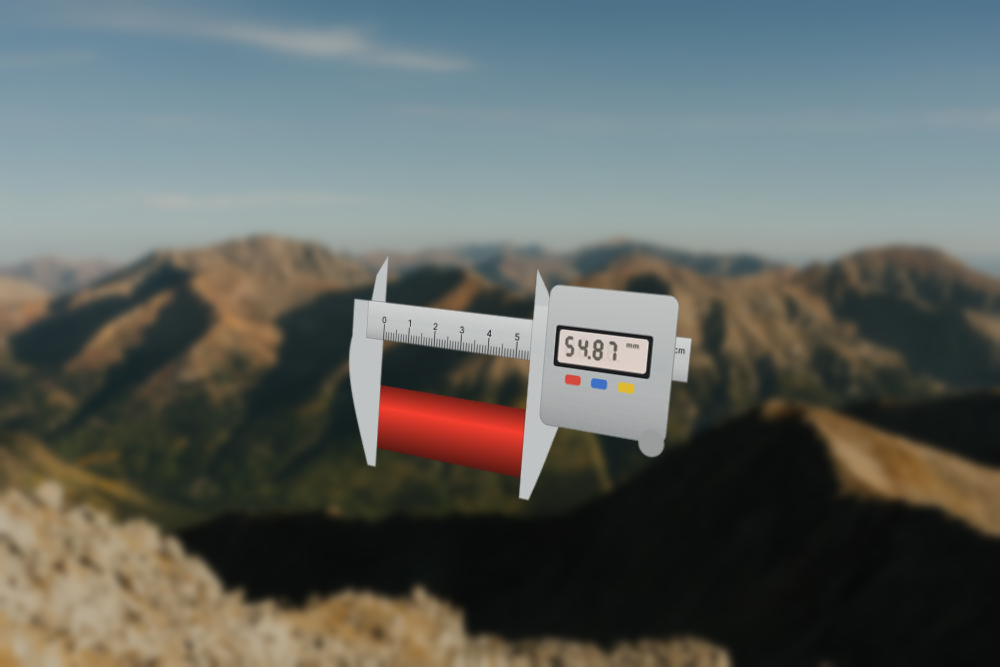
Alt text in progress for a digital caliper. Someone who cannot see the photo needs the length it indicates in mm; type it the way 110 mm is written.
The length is 54.87 mm
